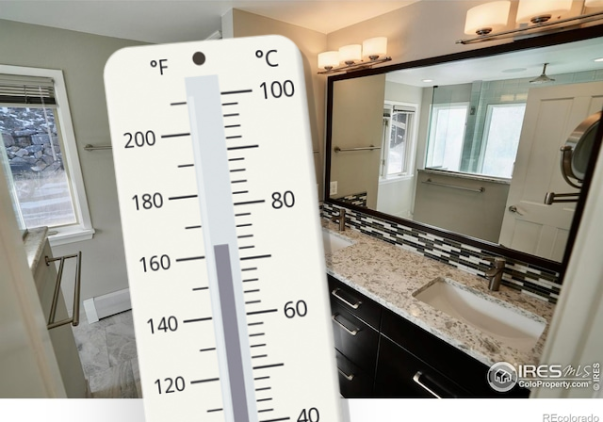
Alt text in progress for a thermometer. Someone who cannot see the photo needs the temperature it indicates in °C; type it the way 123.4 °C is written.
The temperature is 73 °C
